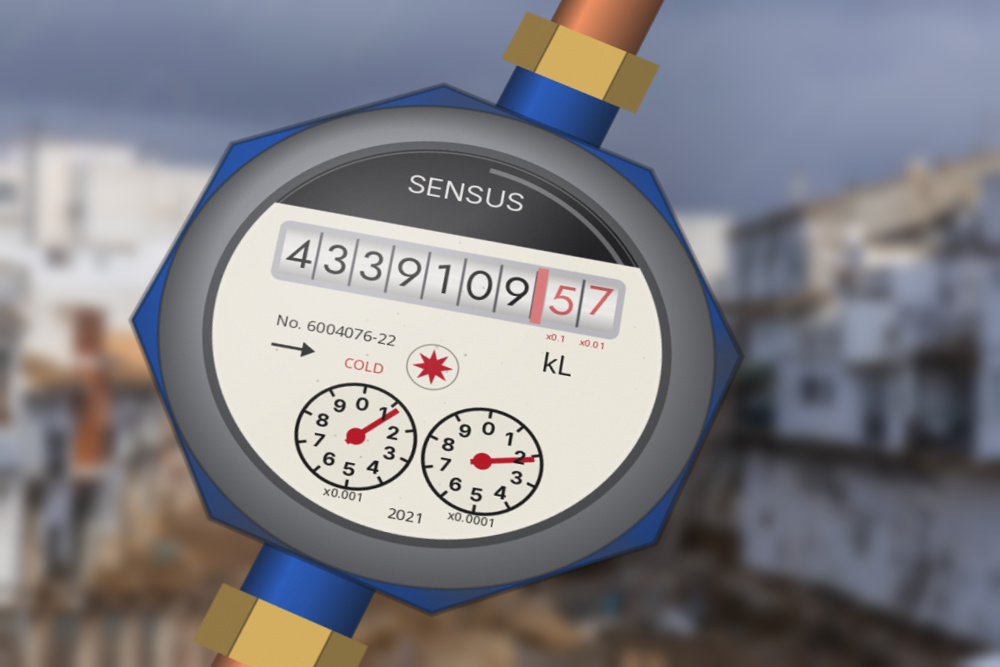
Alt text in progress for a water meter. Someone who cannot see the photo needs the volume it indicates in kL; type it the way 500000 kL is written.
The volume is 4339109.5712 kL
